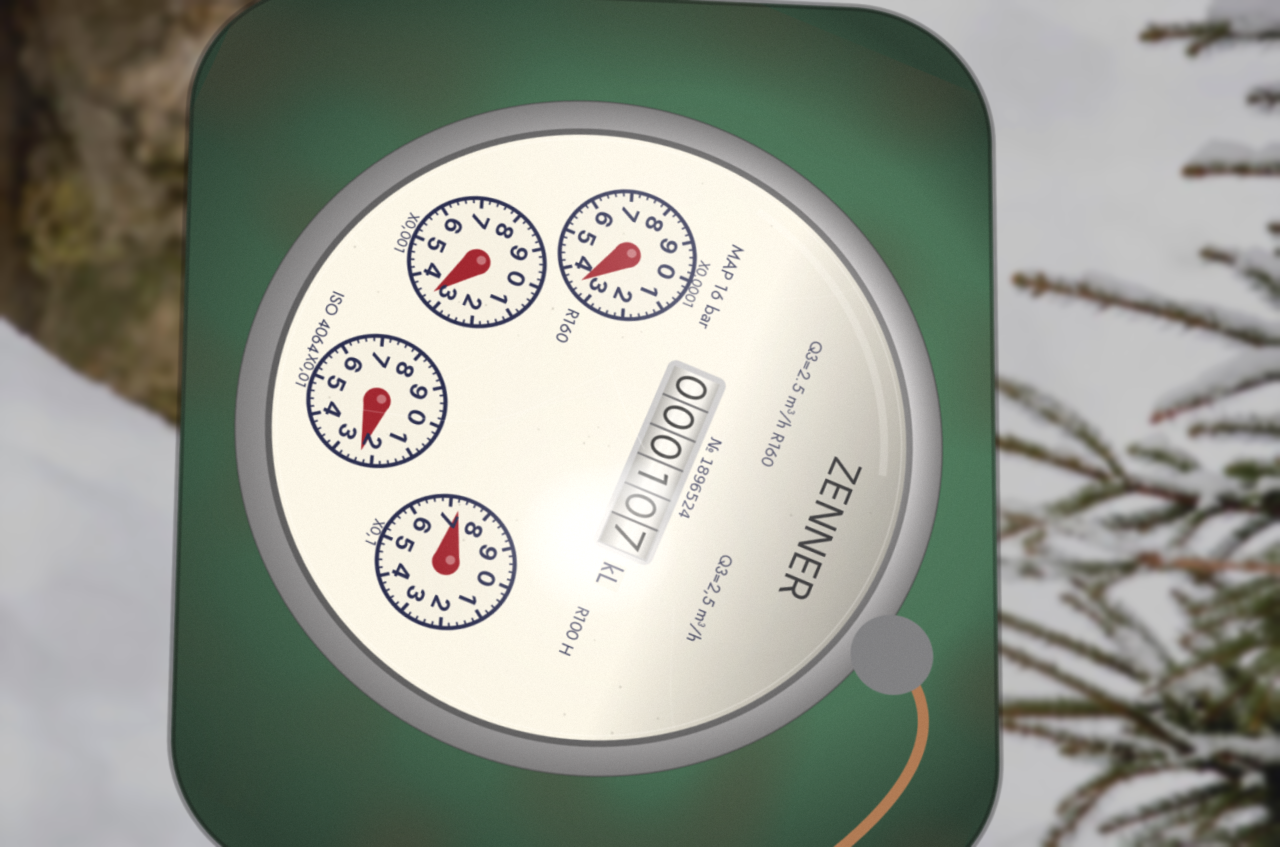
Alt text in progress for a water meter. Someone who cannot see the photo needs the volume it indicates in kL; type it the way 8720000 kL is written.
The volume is 107.7233 kL
